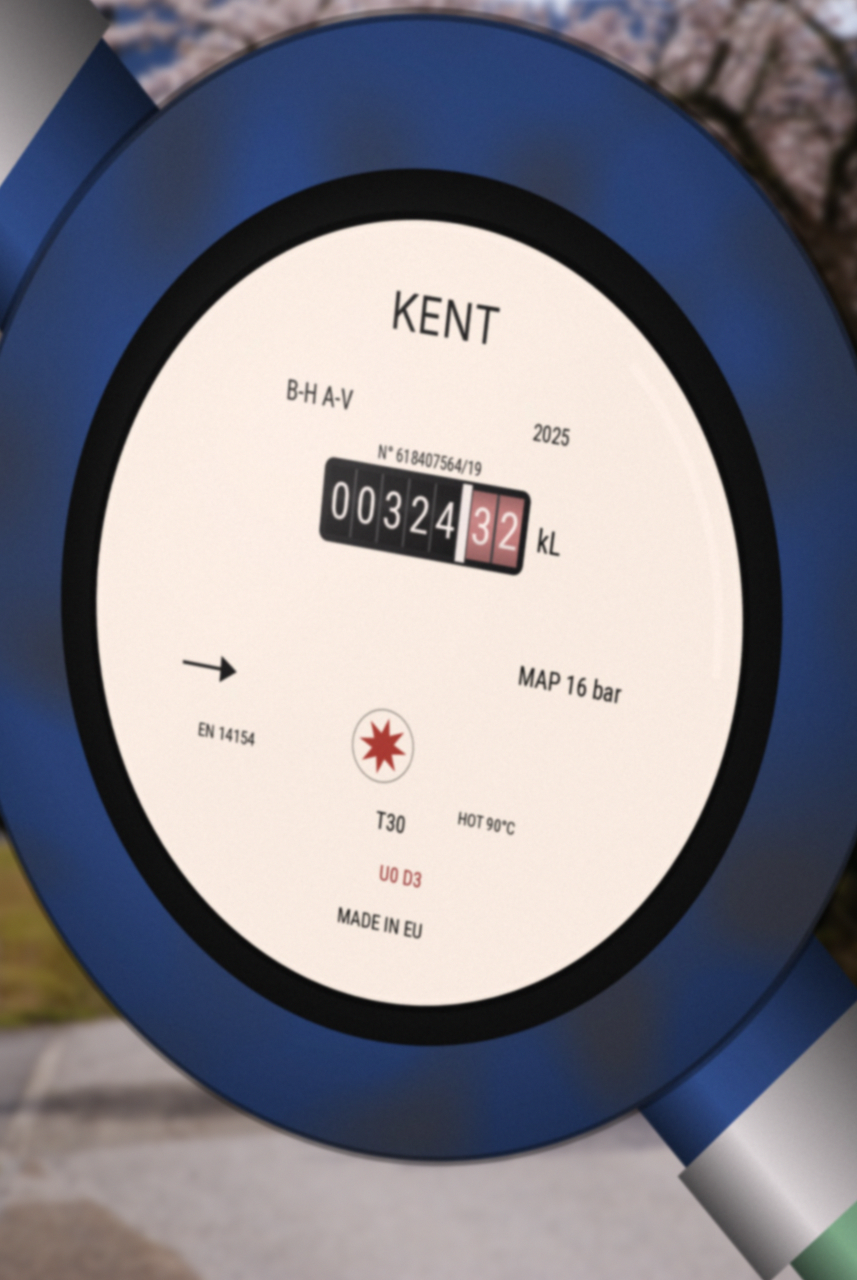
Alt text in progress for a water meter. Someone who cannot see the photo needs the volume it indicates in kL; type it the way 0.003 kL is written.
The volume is 324.32 kL
